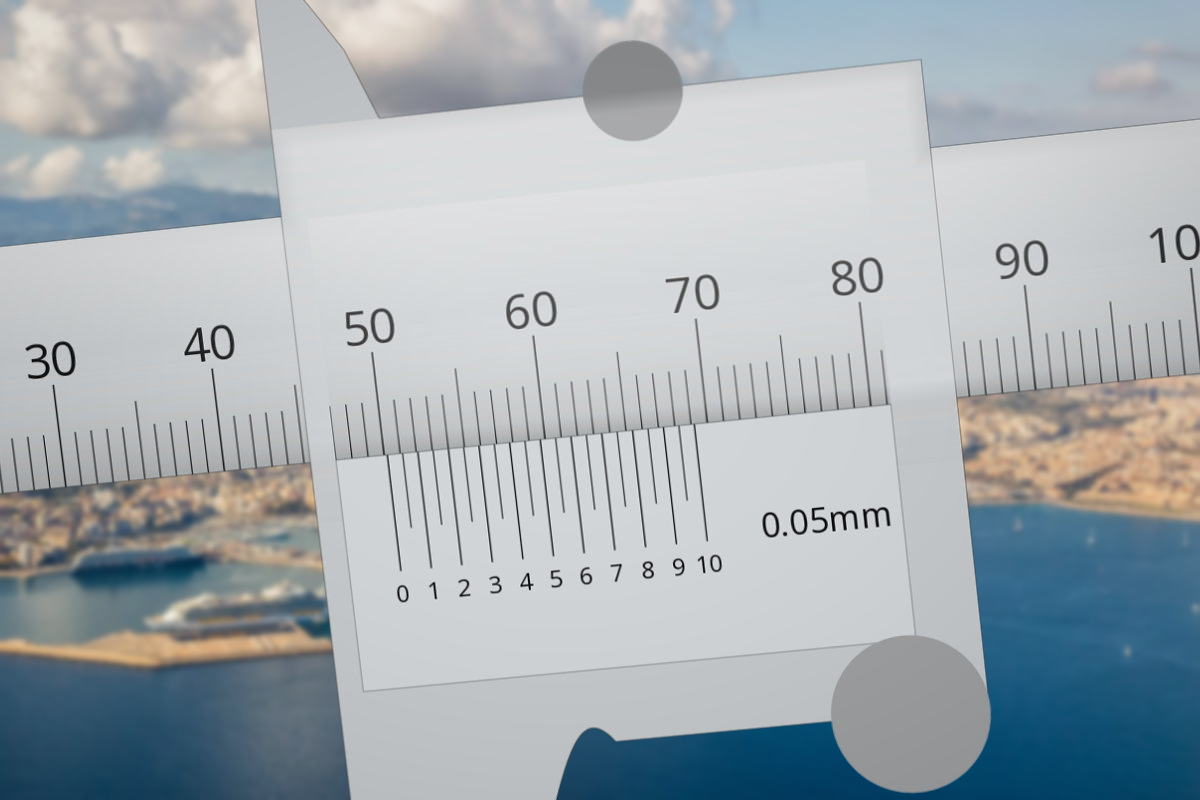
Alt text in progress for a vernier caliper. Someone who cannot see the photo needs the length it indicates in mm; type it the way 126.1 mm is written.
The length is 50.2 mm
